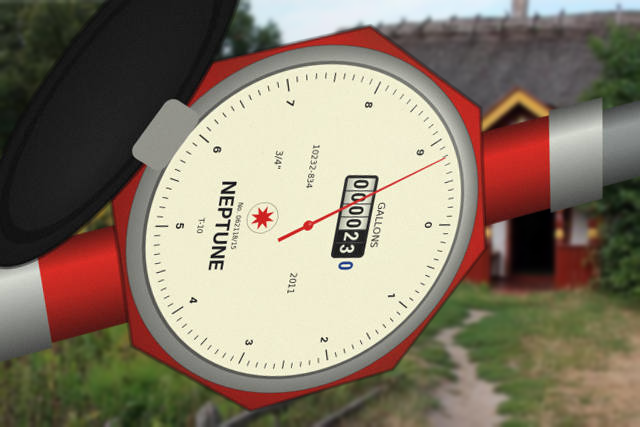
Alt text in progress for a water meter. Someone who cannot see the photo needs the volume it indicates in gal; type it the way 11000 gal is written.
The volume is 229.2 gal
